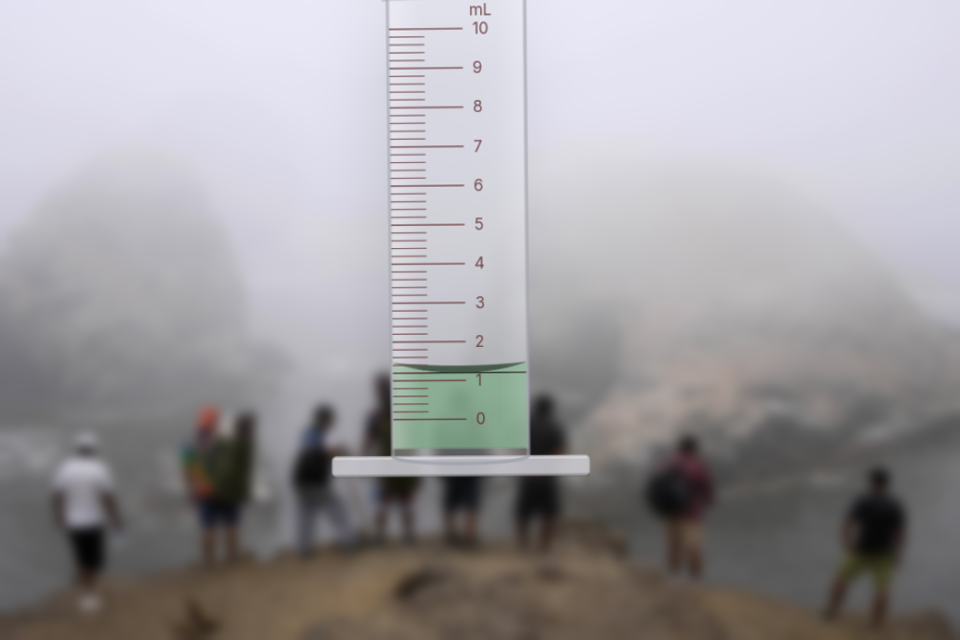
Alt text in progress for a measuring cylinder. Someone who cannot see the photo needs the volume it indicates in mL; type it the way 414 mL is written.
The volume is 1.2 mL
